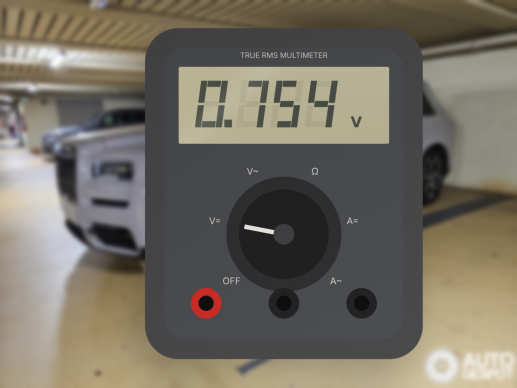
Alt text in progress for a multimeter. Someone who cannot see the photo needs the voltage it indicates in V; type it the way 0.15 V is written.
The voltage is 0.754 V
